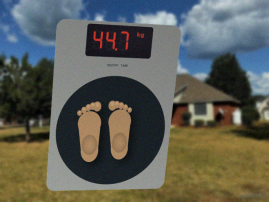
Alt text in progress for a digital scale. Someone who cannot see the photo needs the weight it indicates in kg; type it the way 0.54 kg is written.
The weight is 44.7 kg
